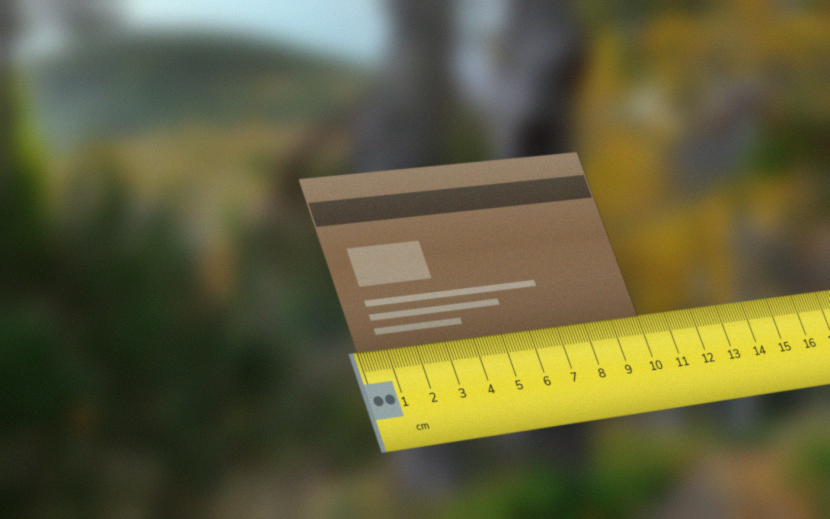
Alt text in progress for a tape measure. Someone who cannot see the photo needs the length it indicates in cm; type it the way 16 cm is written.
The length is 10 cm
